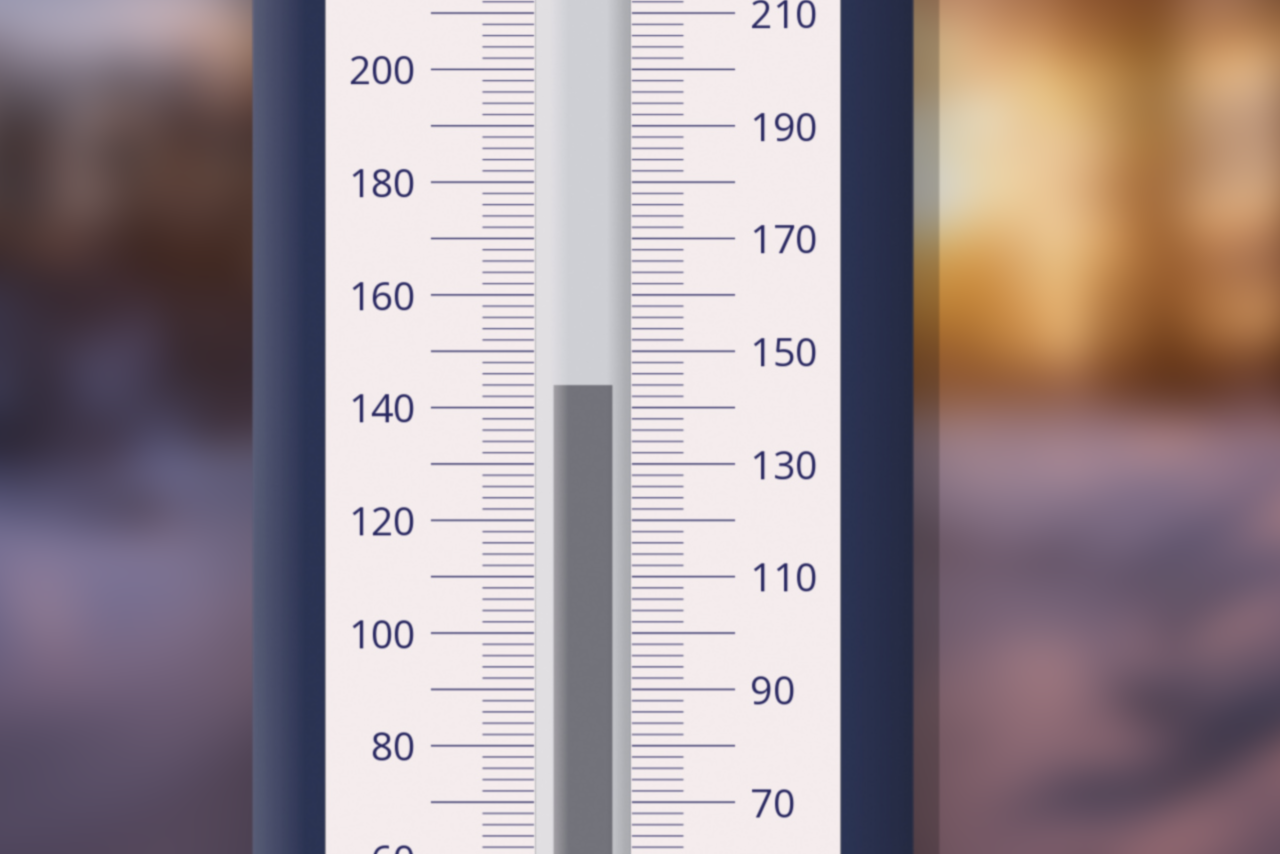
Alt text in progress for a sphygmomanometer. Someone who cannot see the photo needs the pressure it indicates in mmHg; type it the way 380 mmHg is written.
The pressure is 144 mmHg
